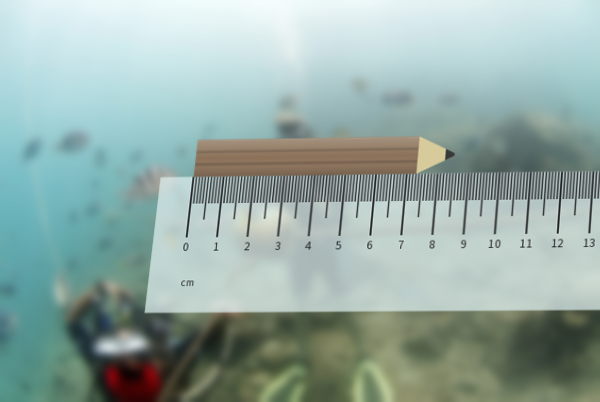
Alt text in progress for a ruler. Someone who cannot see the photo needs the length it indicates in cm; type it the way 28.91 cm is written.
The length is 8.5 cm
